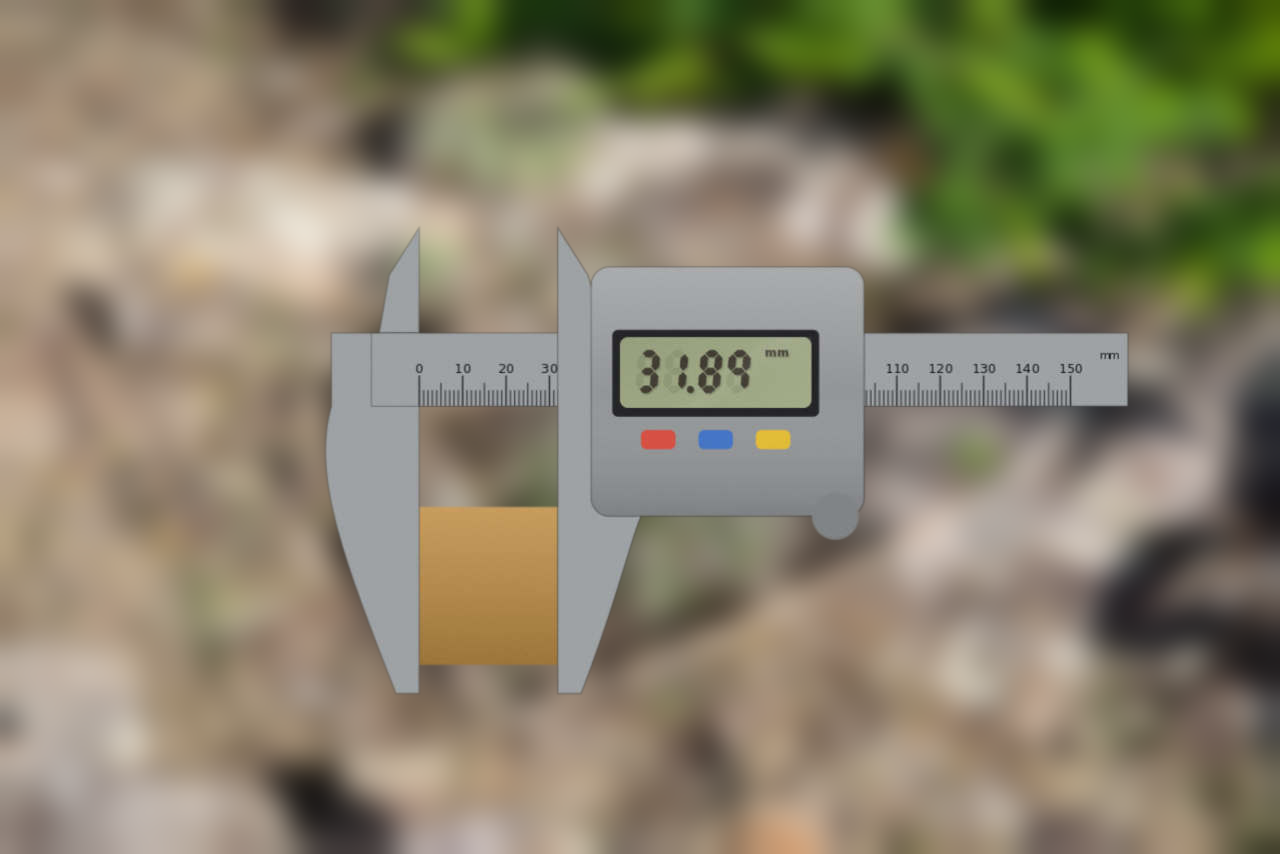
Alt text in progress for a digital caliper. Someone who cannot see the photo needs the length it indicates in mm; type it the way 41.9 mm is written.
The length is 31.89 mm
